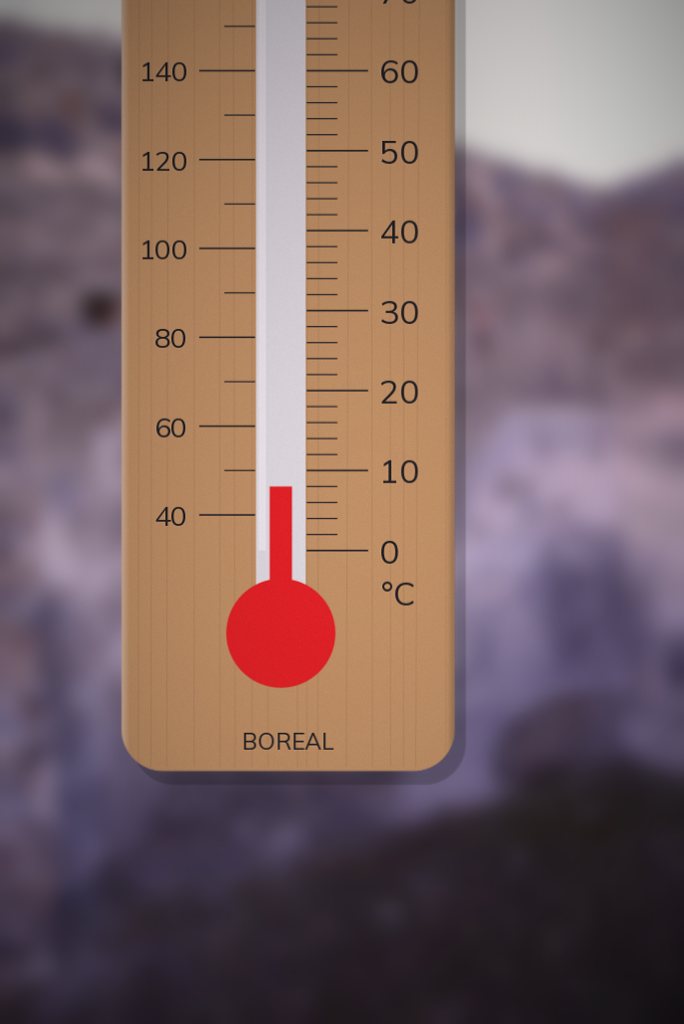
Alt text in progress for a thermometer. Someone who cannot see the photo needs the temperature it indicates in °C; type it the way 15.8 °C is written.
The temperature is 8 °C
